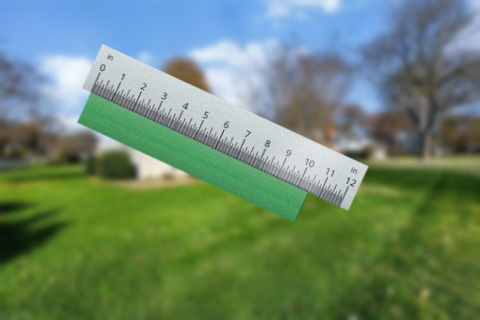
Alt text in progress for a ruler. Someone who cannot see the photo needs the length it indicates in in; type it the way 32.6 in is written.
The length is 10.5 in
